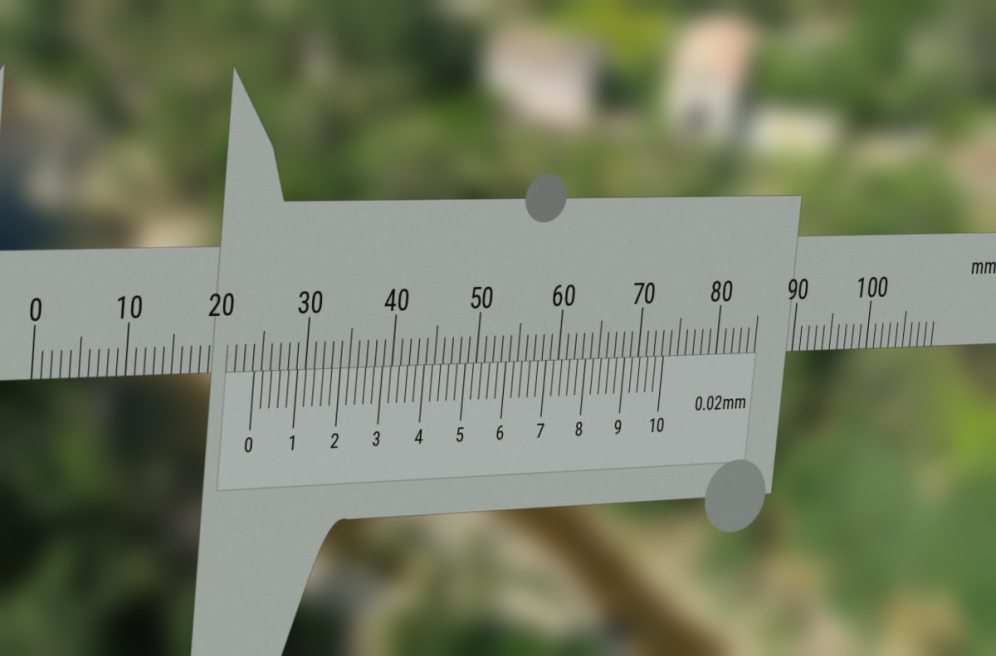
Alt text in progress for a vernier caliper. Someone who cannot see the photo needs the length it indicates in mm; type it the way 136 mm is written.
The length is 24.2 mm
